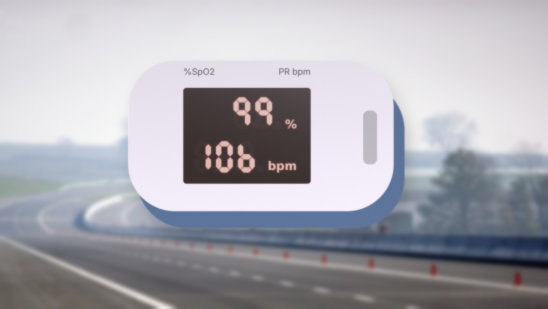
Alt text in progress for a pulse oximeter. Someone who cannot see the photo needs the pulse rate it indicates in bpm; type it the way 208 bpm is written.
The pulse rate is 106 bpm
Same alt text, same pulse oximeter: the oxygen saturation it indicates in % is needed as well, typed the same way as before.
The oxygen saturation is 99 %
